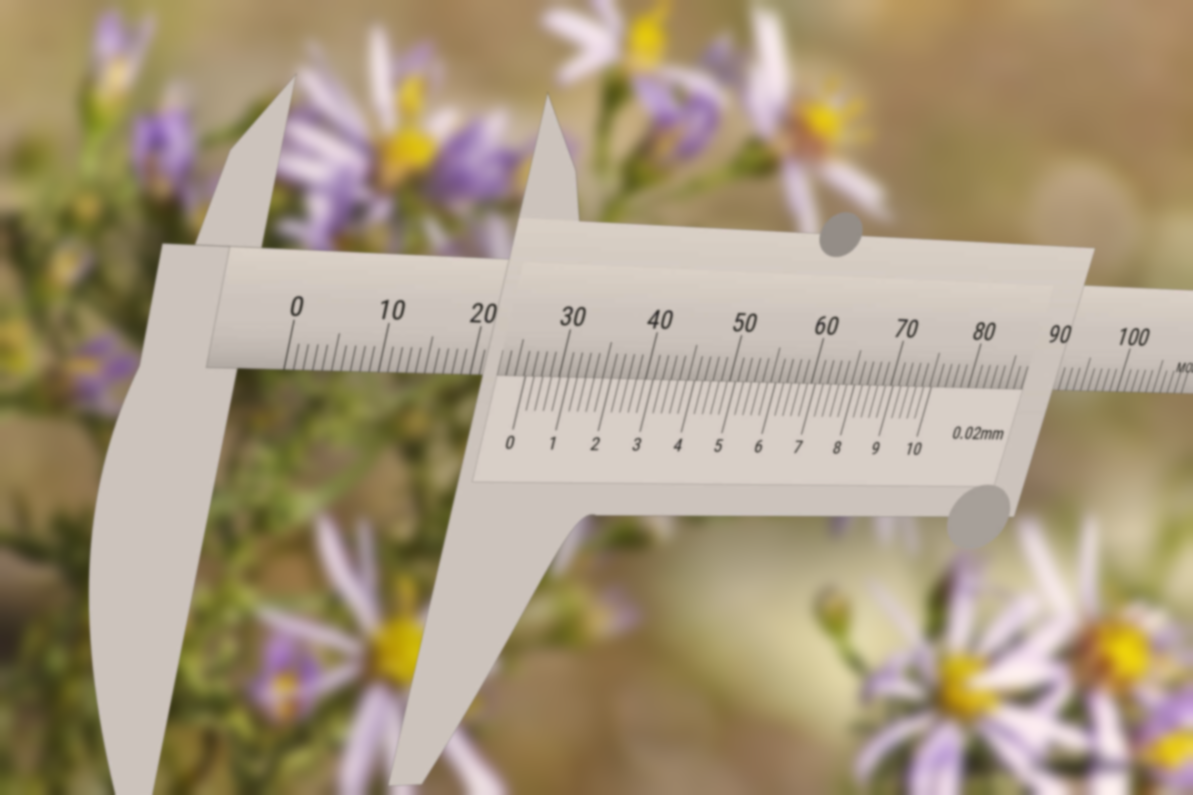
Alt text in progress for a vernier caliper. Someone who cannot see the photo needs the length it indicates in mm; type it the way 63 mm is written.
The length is 26.2 mm
